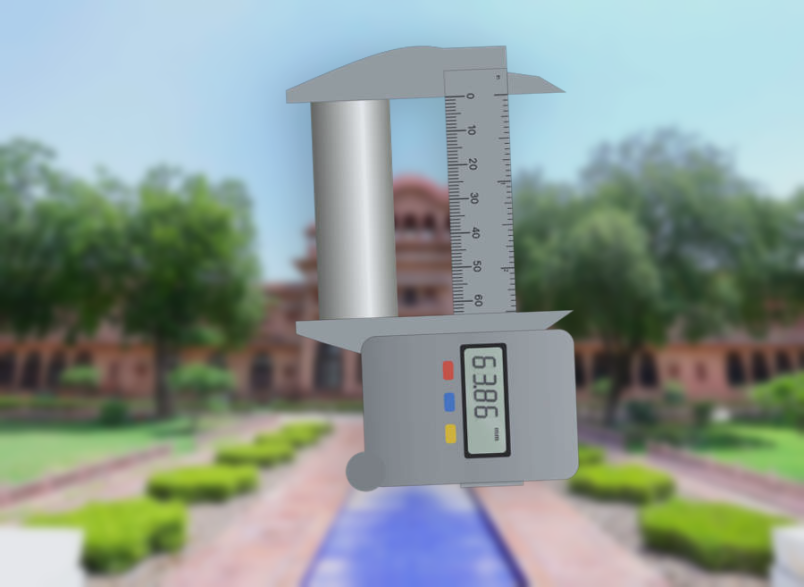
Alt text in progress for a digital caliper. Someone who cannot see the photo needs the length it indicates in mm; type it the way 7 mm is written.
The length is 63.86 mm
